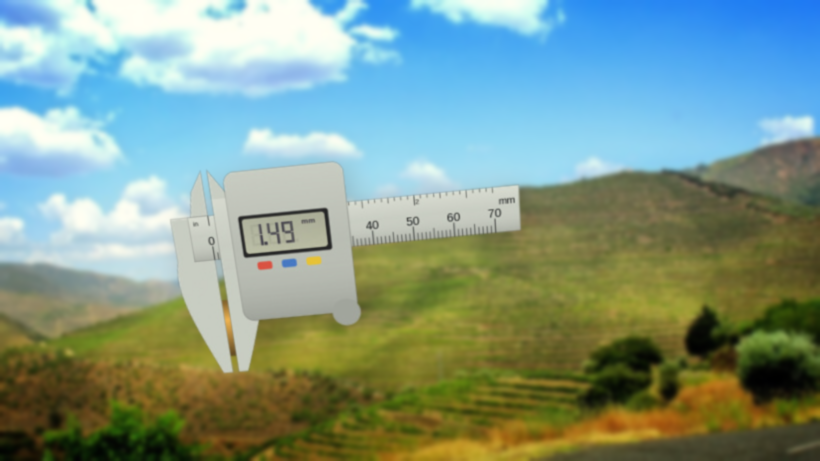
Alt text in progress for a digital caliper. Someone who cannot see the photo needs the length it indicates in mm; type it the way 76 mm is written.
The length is 1.49 mm
